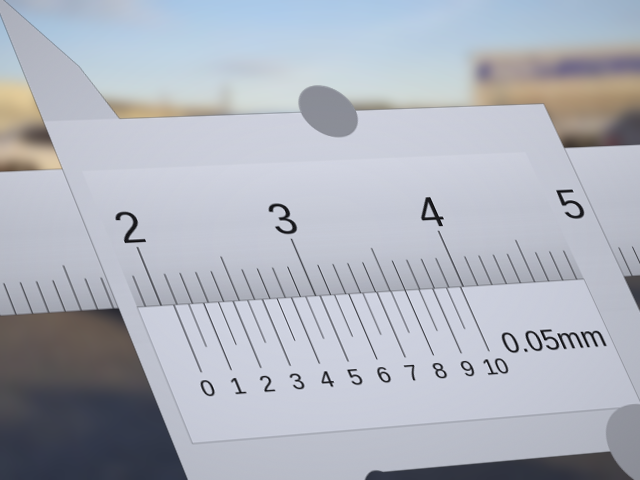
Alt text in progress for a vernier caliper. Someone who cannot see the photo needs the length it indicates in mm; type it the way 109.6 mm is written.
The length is 20.8 mm
